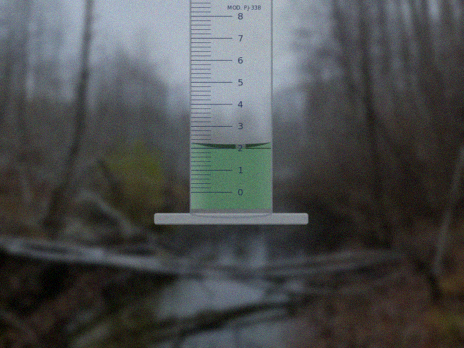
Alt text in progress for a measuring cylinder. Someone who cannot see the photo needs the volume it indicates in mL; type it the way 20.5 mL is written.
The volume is 2 mL
